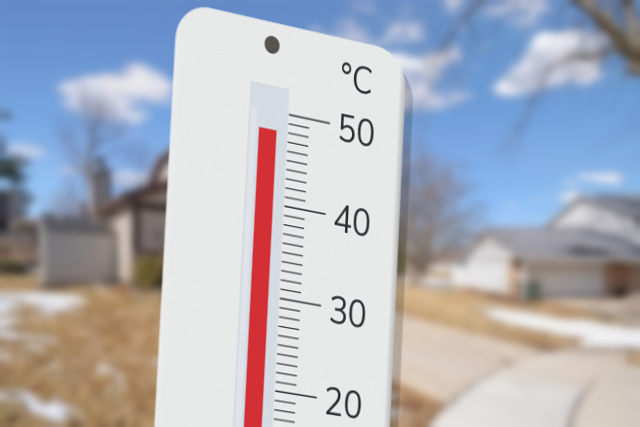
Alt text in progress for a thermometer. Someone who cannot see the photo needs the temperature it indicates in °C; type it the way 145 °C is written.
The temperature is 48 °C
